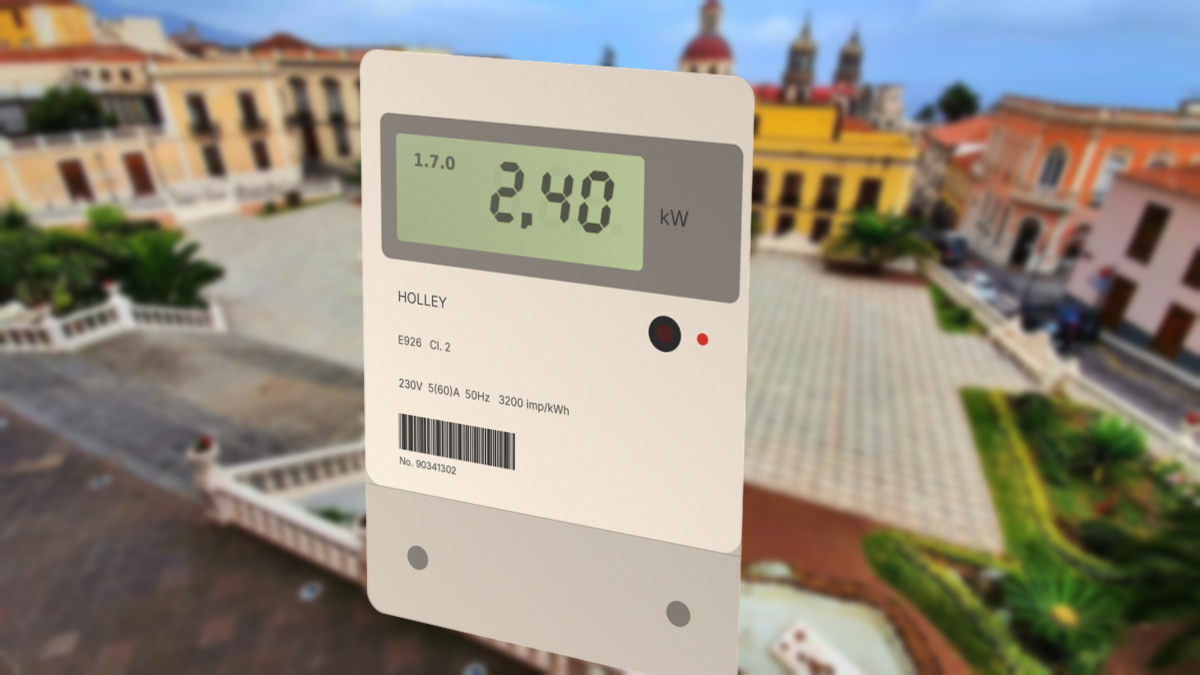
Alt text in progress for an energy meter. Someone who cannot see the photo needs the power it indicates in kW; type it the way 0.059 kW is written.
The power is 2.40 kW
